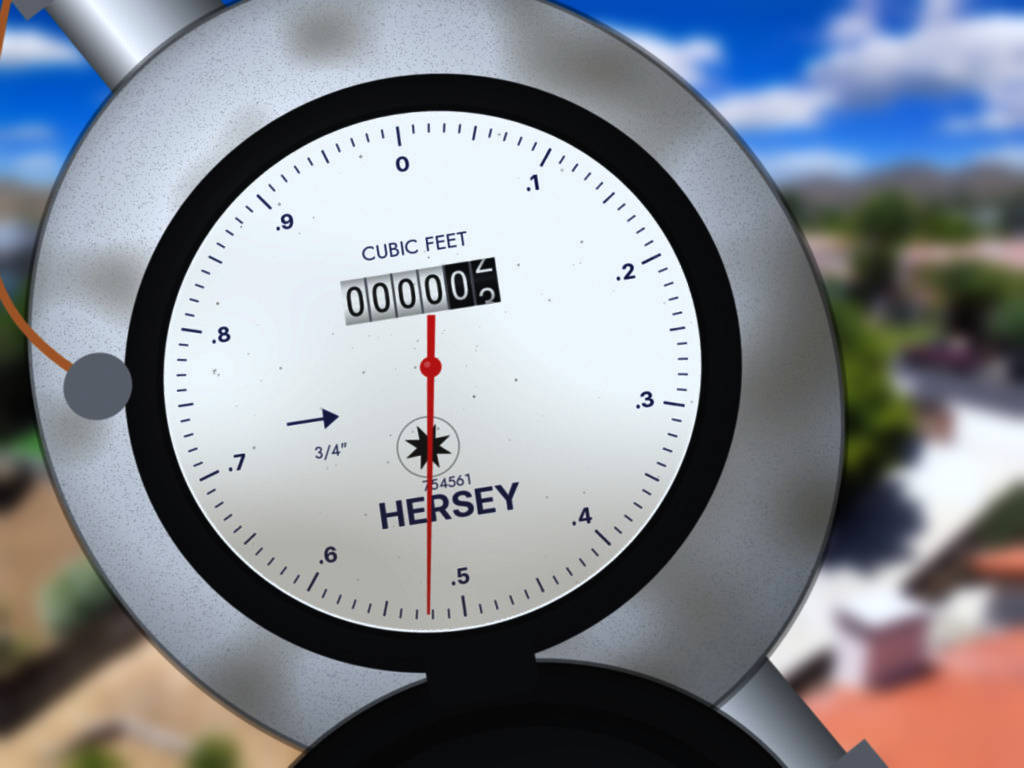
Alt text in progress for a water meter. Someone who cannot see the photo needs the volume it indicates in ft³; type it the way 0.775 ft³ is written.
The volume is 2.52 ft³
